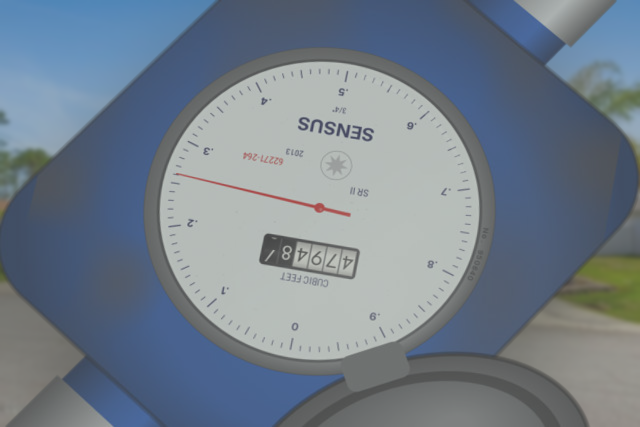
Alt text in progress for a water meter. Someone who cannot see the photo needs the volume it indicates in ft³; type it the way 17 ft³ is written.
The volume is 479487.26 ft³
